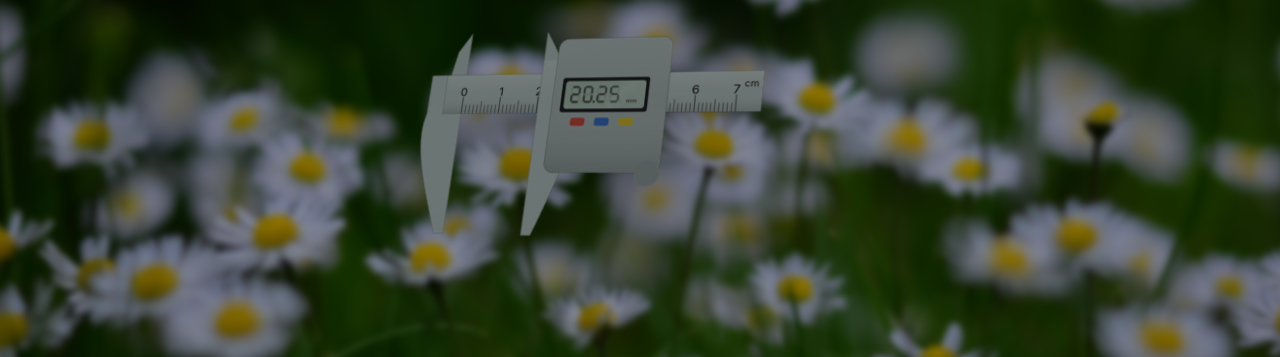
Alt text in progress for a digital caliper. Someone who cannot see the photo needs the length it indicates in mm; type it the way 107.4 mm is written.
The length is 20.25 mm
